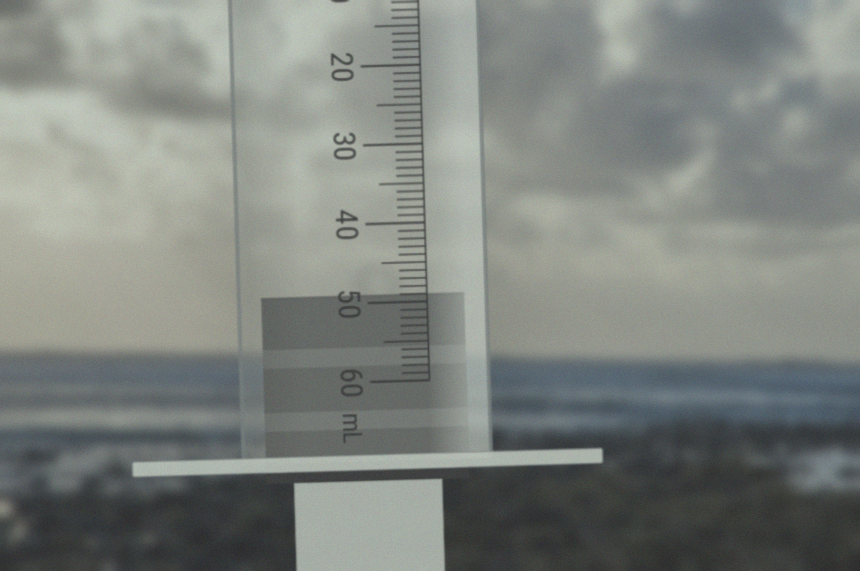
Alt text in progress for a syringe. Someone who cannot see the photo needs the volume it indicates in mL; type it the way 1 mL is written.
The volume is 49 mL
